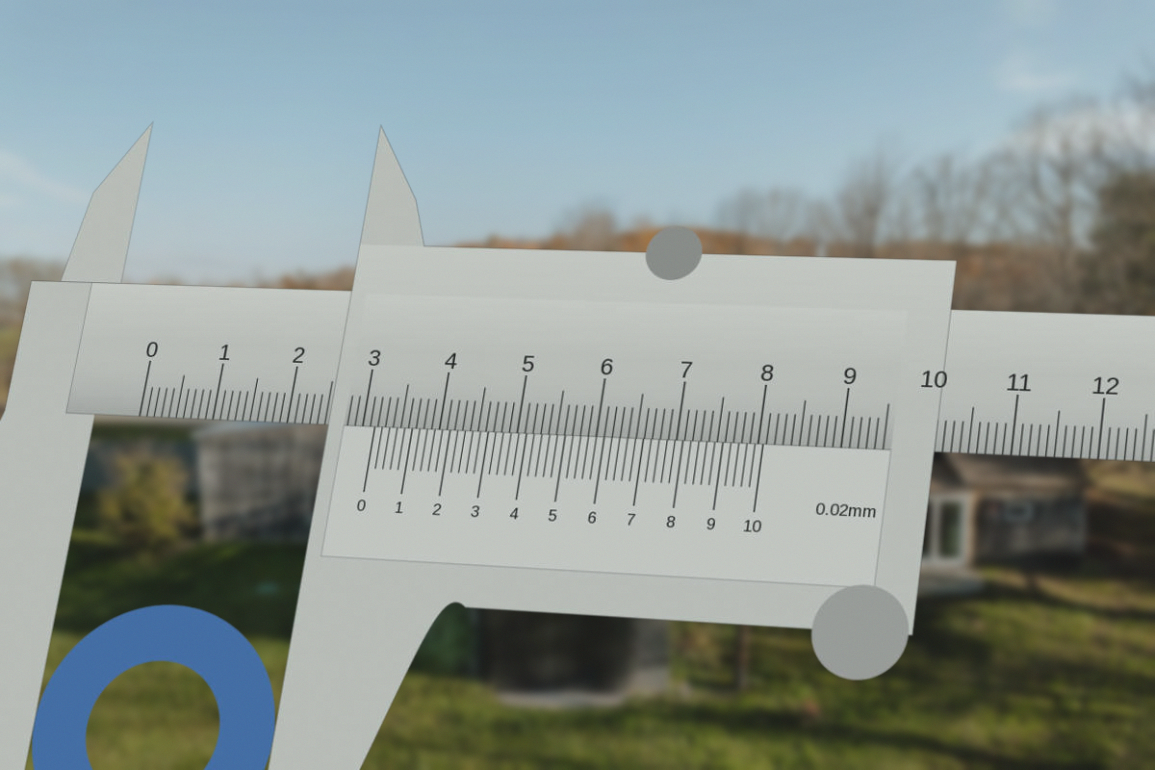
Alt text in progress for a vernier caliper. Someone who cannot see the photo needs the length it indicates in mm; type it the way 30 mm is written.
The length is 31.6 mm
